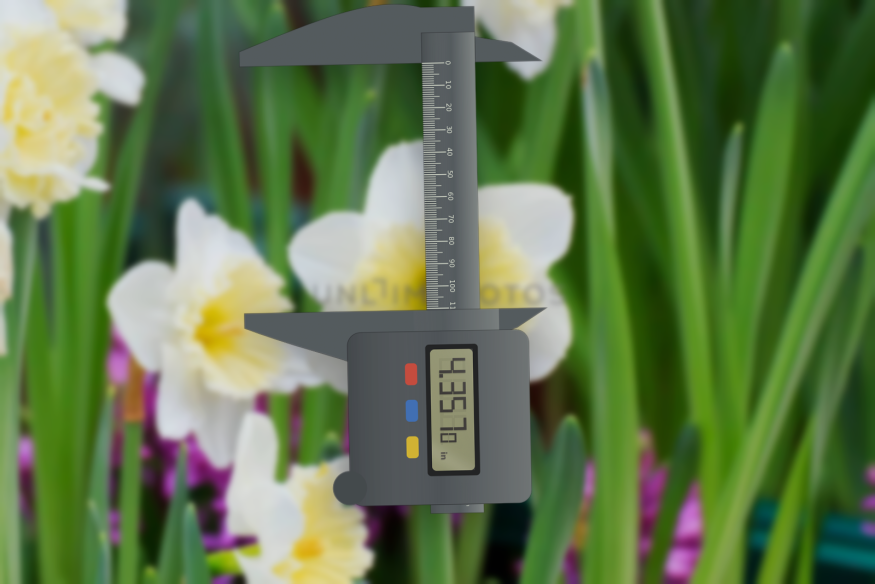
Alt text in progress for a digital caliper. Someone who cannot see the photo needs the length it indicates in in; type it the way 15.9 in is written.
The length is 4.3570 in
